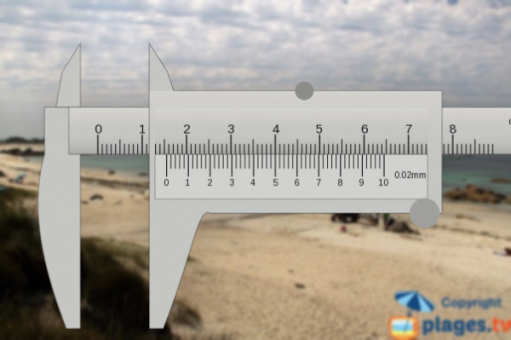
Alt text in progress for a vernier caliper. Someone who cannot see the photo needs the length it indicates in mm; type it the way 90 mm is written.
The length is 15.5 mm
